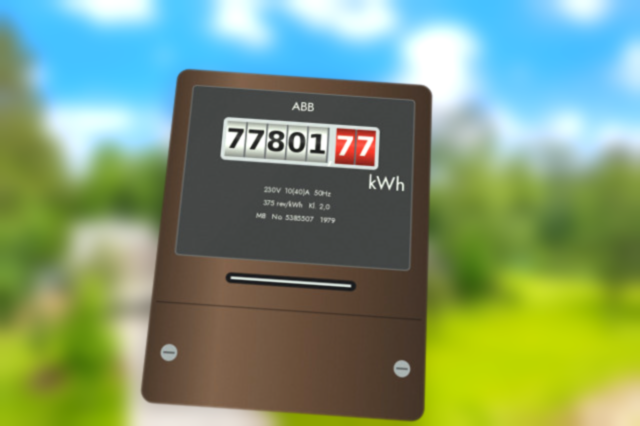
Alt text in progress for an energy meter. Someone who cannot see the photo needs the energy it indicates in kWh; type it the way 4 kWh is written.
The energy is 77801.77 kWh
